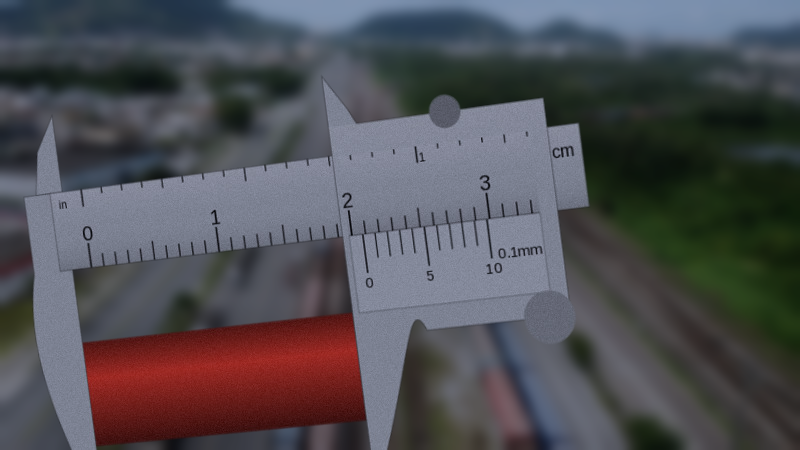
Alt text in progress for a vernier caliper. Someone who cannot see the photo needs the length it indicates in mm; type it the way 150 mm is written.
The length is 20.8 mm
